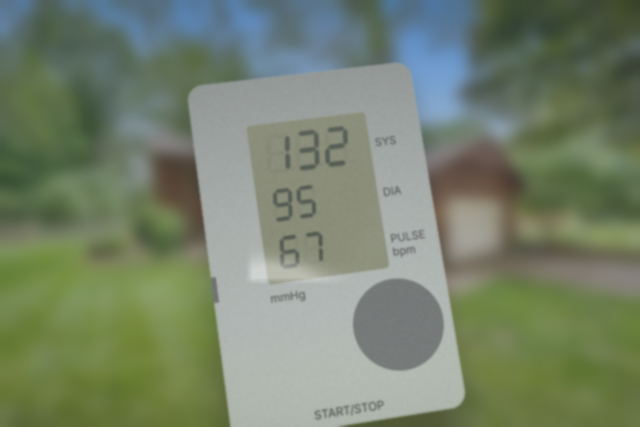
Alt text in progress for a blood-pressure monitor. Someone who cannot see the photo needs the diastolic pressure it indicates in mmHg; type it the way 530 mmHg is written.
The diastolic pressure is 95 mmHg
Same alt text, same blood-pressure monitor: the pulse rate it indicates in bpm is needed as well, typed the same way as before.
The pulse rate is 67 bpm
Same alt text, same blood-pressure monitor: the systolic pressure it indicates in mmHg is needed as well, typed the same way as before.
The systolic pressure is 132 mmHg
